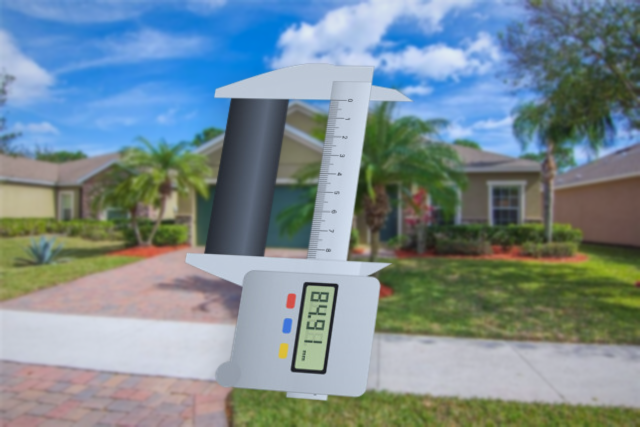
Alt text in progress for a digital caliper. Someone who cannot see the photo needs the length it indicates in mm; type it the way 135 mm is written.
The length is 84.91 mm
